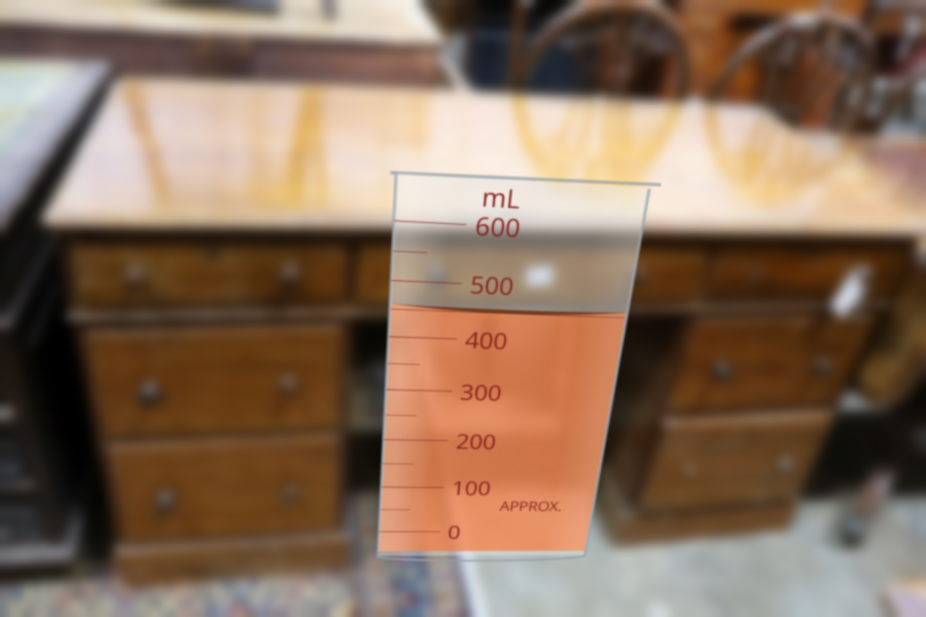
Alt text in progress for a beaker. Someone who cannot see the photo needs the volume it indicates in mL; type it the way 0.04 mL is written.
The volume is 450 mL
